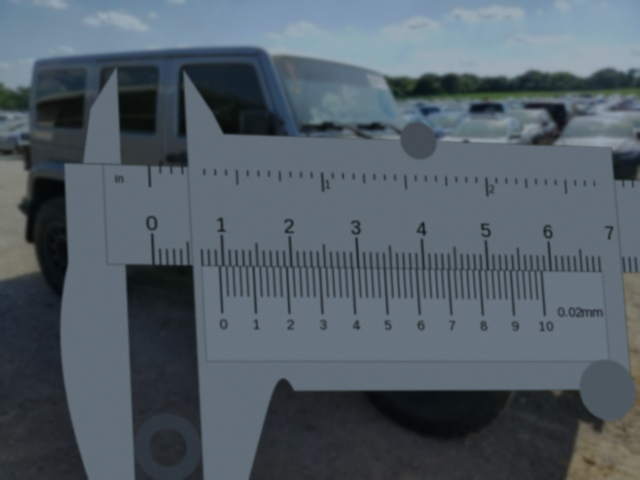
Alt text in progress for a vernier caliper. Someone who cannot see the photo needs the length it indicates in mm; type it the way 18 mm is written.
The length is 9.5 mm
